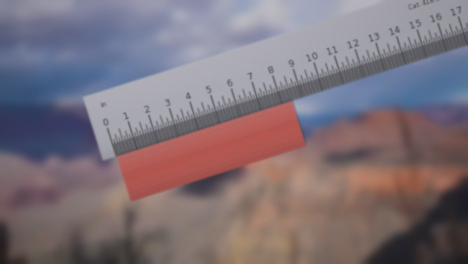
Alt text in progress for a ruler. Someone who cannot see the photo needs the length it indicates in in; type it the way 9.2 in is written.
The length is 8.5 in
